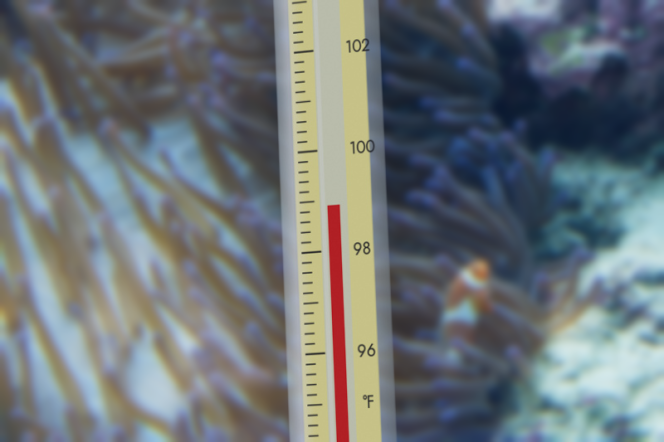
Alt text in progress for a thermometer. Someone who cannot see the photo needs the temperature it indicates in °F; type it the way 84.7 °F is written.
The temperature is 98.9 °F
